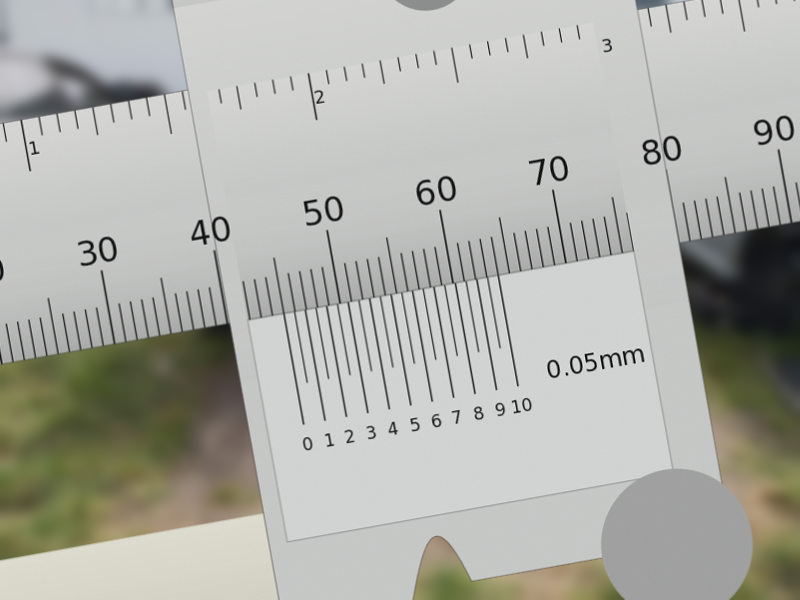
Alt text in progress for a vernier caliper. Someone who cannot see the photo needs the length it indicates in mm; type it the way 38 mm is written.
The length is 45.0 mm
